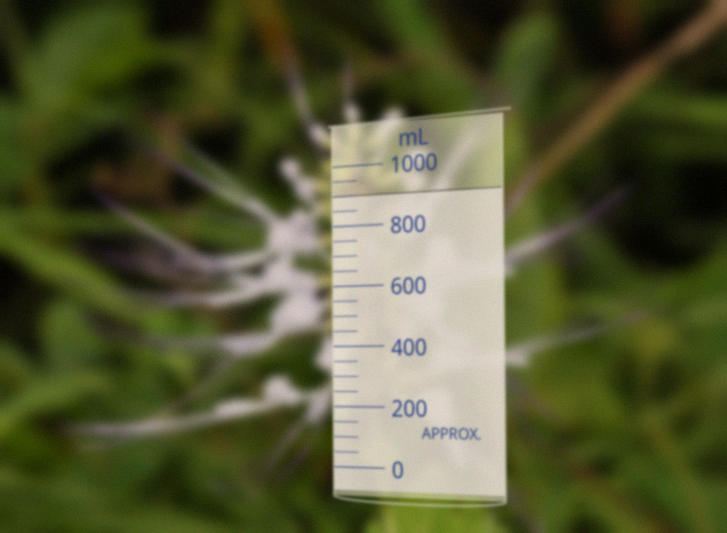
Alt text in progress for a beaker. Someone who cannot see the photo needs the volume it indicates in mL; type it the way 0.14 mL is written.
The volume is 900 mL
